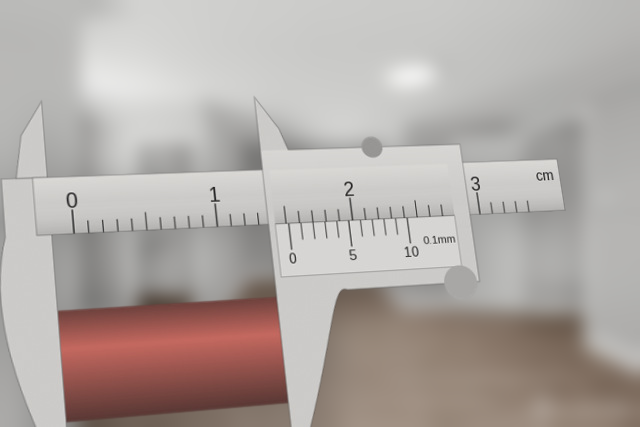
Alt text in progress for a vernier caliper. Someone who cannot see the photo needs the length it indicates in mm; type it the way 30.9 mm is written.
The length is 15.2 mm
